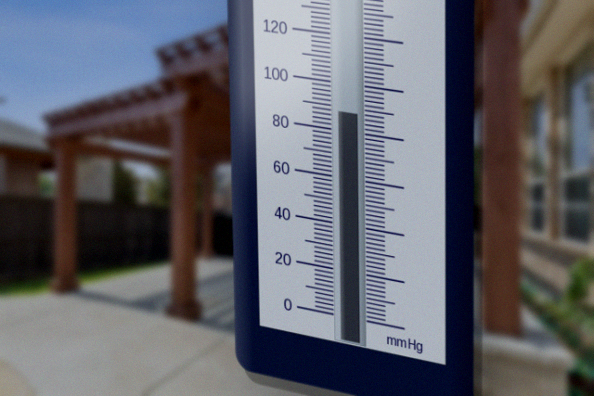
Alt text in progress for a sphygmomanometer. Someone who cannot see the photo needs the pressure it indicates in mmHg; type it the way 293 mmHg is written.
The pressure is 88 mmHg
